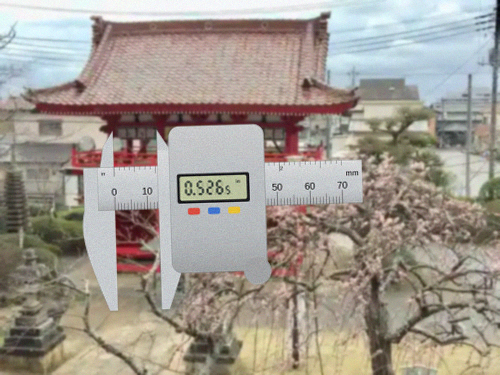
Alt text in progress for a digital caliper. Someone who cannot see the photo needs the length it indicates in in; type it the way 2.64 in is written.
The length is 0.5265 in
